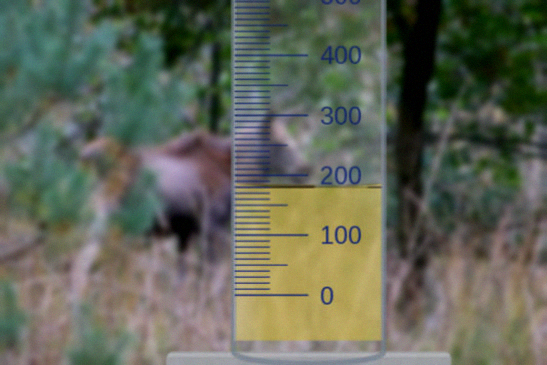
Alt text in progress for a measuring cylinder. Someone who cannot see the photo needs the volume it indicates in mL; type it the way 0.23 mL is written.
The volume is 180 mL
